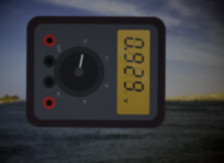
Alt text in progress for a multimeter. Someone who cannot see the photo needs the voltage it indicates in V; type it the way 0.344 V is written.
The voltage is 0.929 V
